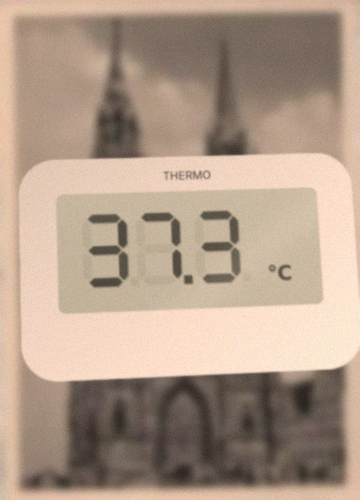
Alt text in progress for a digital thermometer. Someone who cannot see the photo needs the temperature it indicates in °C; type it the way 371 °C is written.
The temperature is 37.3 °C
